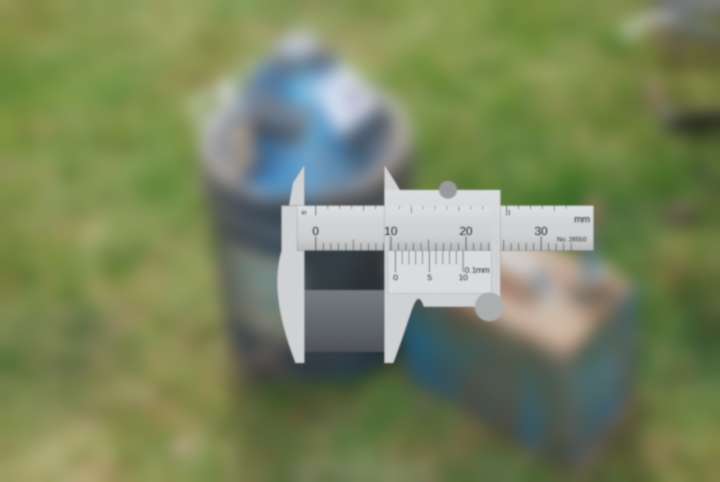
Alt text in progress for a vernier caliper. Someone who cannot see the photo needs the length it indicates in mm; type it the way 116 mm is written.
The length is 10.6 mm
